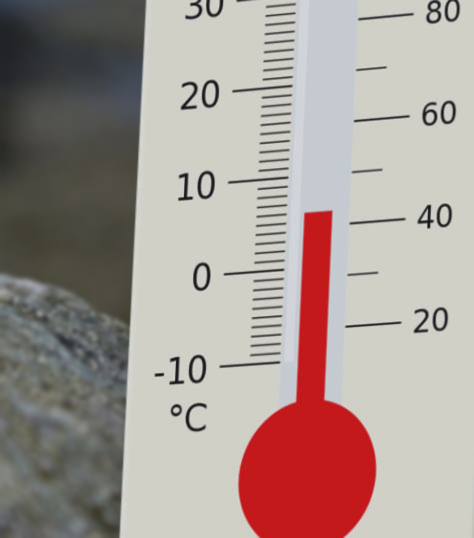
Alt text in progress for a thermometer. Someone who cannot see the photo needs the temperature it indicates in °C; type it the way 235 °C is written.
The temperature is 6 °C
